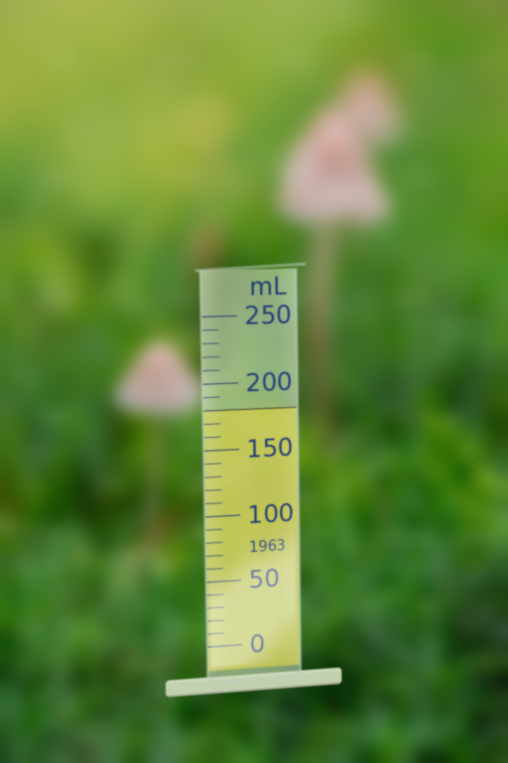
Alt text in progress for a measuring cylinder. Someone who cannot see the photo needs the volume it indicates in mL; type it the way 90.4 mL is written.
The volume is 180 mL
